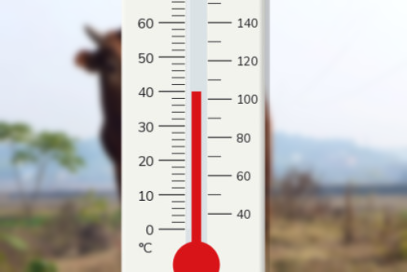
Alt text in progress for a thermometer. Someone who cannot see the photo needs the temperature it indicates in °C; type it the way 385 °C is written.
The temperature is 40 °C
